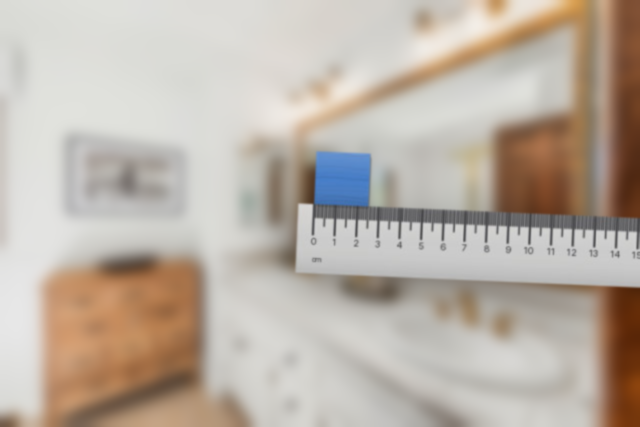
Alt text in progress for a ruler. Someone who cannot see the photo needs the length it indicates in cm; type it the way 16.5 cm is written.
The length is 2.5 cm
